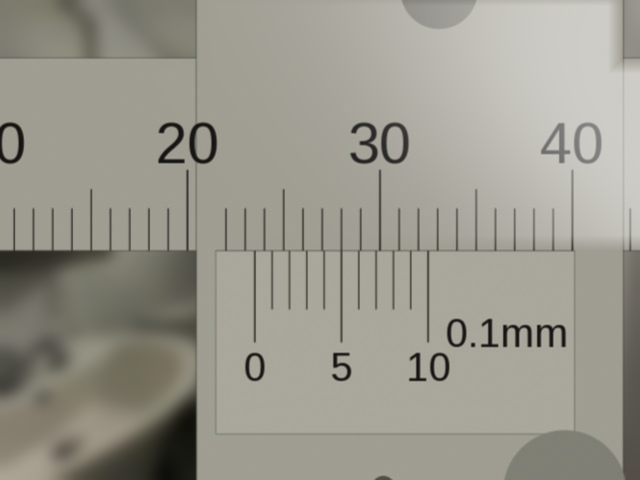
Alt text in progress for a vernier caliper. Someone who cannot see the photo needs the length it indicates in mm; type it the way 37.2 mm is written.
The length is 23.5 mm
